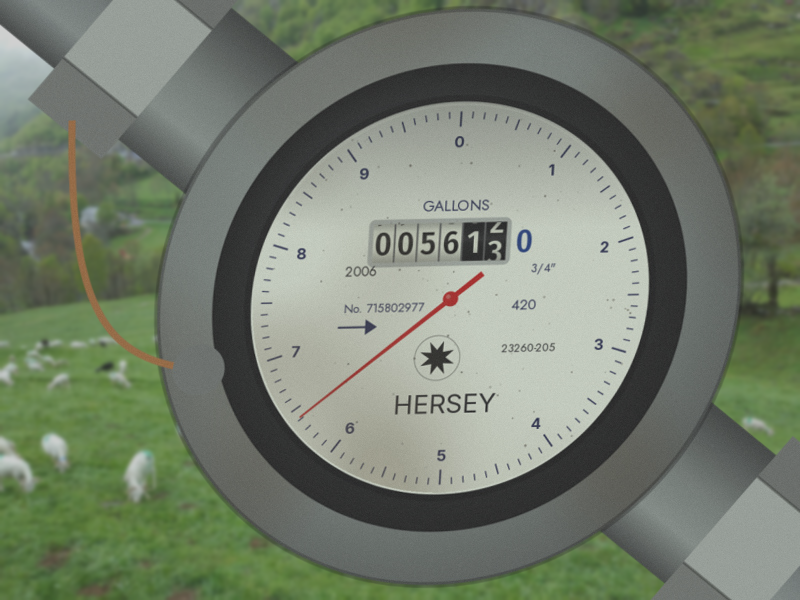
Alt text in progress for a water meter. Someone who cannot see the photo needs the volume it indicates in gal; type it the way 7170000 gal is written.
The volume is 56126.4 gal
